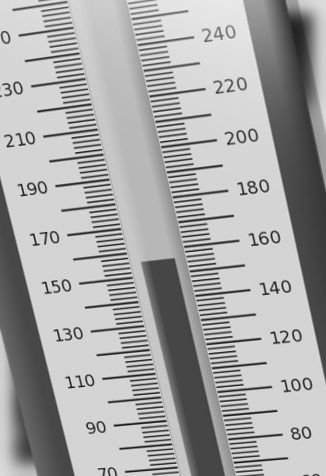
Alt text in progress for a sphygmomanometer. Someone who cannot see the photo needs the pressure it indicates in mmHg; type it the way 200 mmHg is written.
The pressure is 156 mmHg
